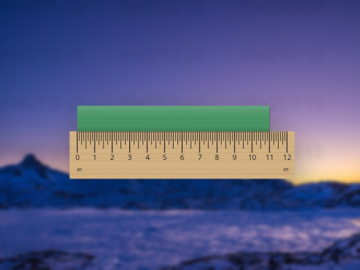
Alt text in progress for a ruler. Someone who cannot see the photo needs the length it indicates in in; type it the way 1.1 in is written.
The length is 11 in
